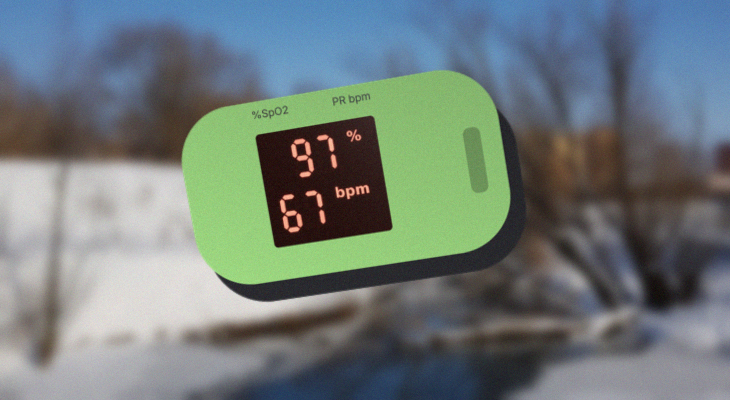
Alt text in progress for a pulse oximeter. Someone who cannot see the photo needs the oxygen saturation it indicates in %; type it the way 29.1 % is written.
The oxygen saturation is 97 %
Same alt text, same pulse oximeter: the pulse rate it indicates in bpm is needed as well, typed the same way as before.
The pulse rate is 67 bpm
